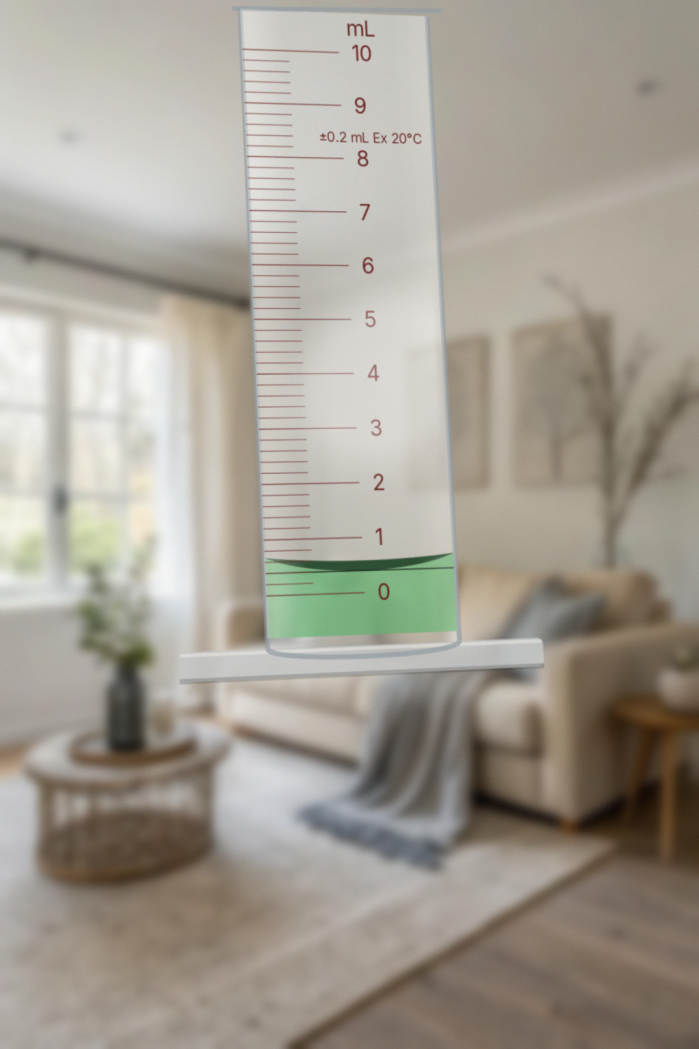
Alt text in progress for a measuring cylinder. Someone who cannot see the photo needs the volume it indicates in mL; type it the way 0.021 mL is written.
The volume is 0.4 mL
